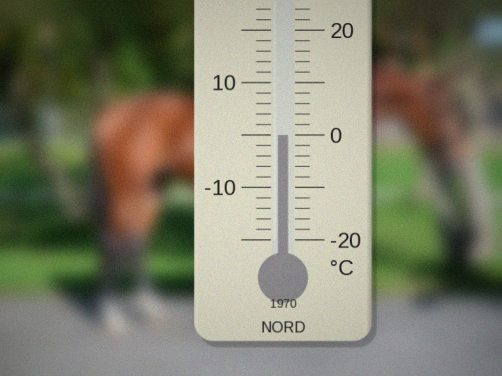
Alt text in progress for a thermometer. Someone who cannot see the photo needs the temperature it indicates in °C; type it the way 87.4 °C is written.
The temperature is 0 °C
